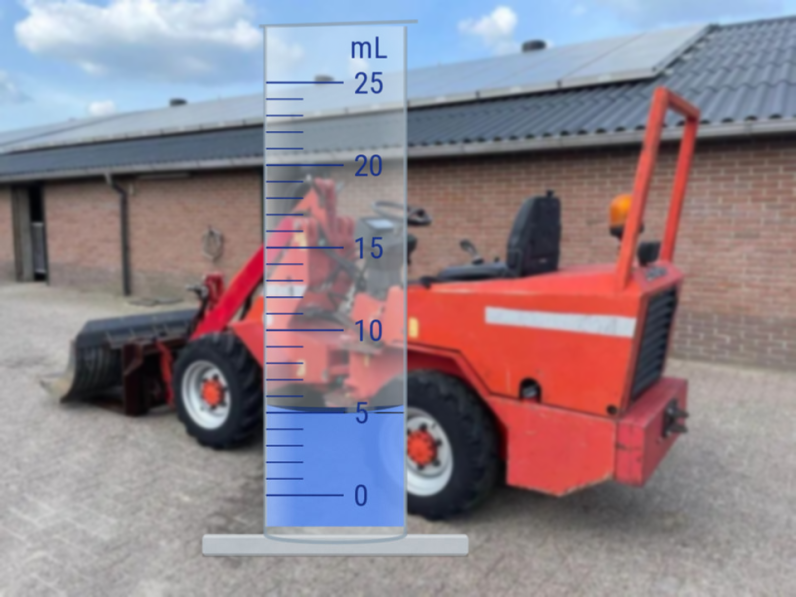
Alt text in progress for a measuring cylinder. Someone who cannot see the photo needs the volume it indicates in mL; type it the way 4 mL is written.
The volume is 5 mL
